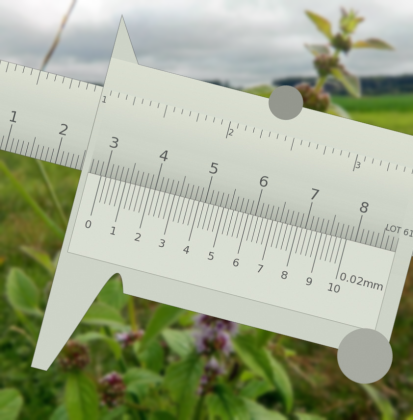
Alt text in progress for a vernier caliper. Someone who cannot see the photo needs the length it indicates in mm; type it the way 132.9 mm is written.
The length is 29.2 mm
